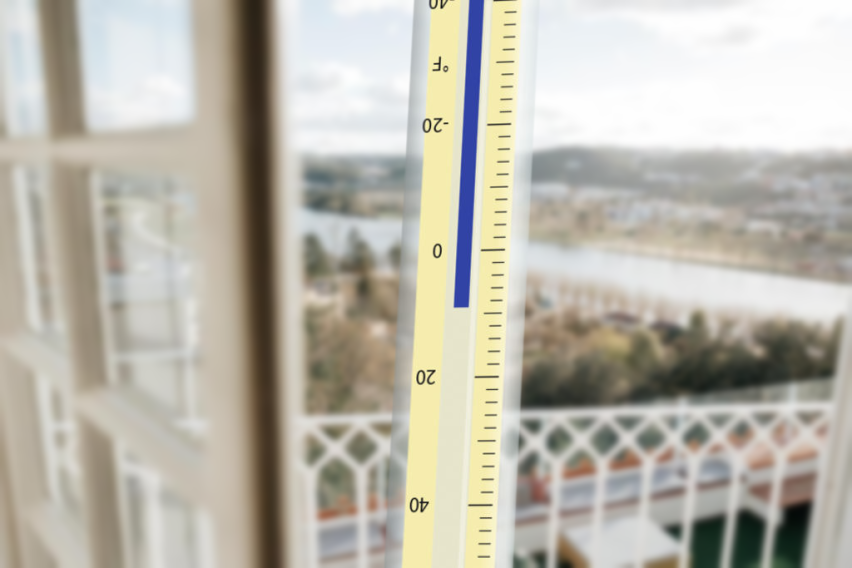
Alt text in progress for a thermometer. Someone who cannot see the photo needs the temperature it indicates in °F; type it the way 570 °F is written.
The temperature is 9 °F
